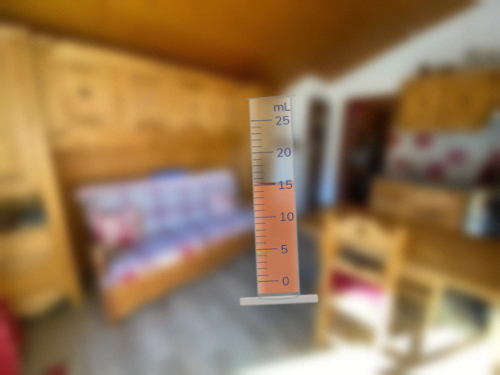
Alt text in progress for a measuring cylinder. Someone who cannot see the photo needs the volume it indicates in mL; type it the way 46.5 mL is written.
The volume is 15 mL
